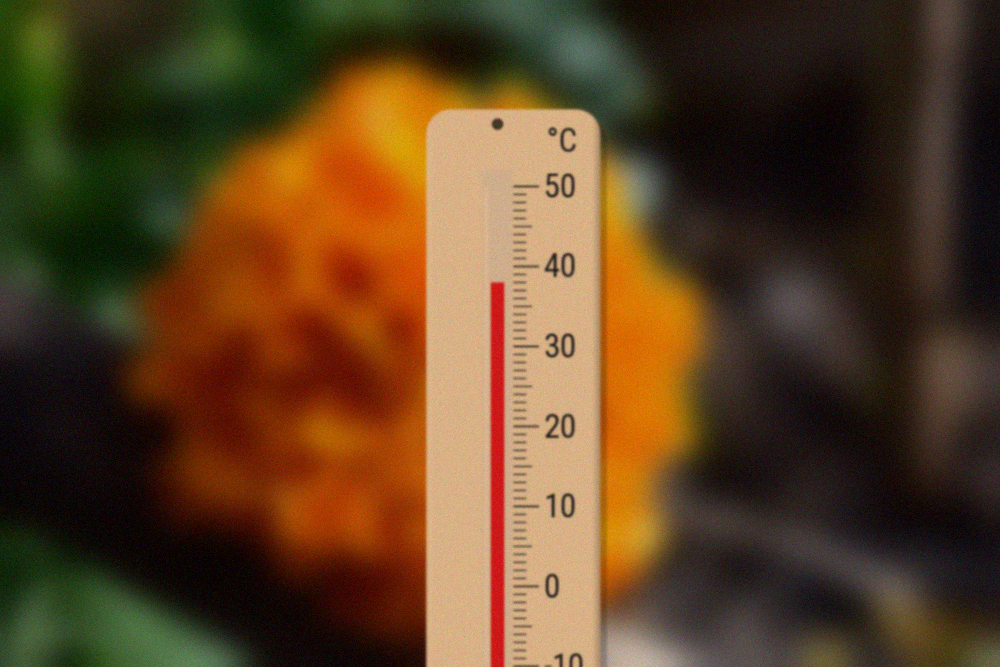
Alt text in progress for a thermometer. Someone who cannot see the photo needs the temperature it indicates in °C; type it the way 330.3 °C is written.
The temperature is 38 °C
